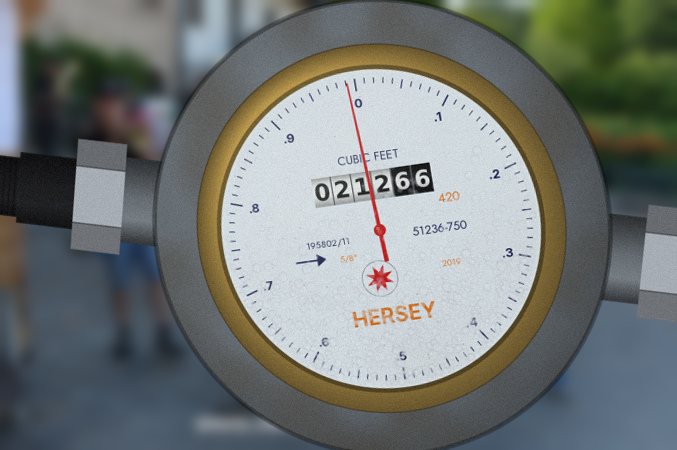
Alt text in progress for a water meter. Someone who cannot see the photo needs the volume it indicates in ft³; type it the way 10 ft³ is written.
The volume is 21265.99 ft³
